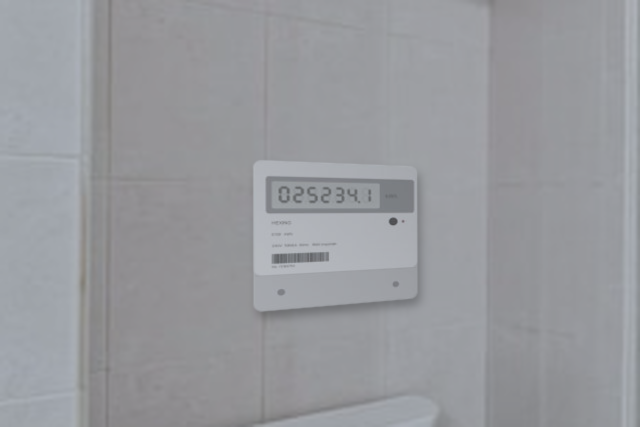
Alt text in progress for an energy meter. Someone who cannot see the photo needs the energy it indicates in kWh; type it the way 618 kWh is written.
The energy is 25234.1 kWh
